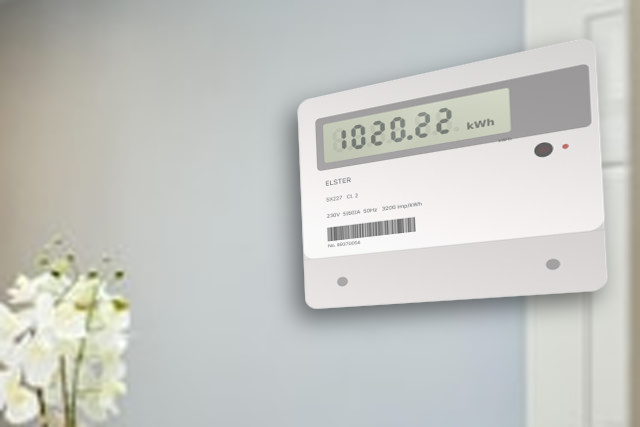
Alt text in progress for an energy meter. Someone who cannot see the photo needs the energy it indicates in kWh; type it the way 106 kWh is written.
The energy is 1020.22 kWh
